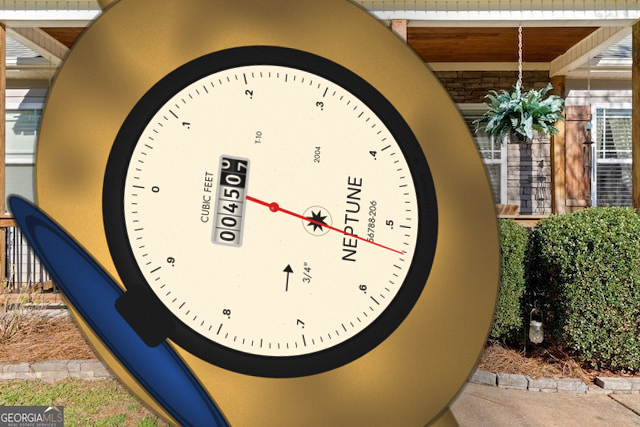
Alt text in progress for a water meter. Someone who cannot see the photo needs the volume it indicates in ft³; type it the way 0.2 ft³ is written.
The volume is 4506.53 ft³
